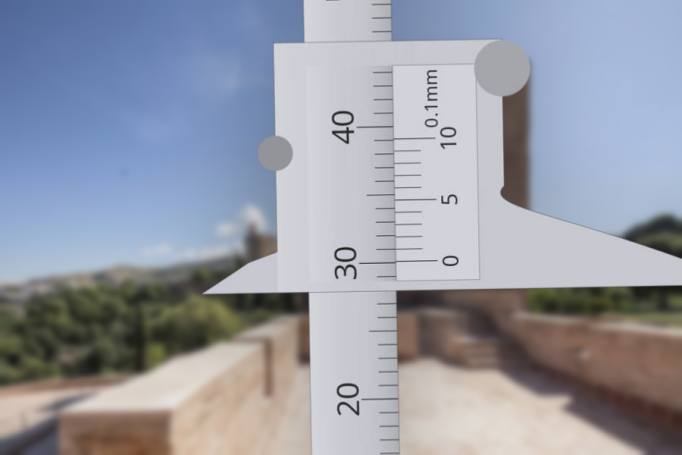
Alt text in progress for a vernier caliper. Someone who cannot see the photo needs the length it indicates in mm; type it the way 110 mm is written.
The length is 30.1 mm
